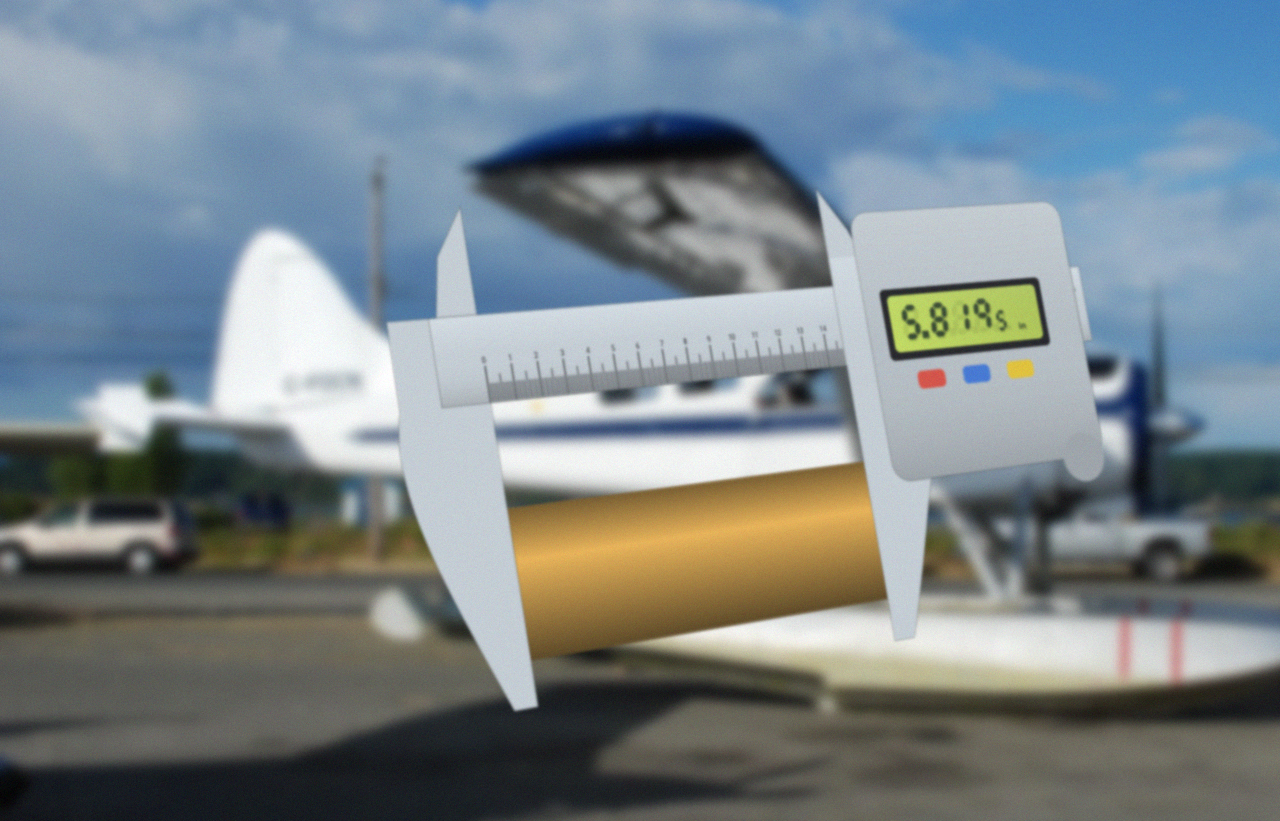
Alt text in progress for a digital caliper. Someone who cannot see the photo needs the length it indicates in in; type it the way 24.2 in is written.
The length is 5.8195 in
